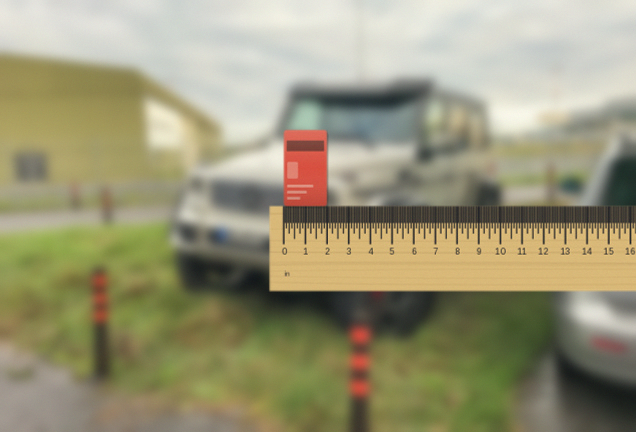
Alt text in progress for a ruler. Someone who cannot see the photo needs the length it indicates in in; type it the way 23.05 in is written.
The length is 2 in
